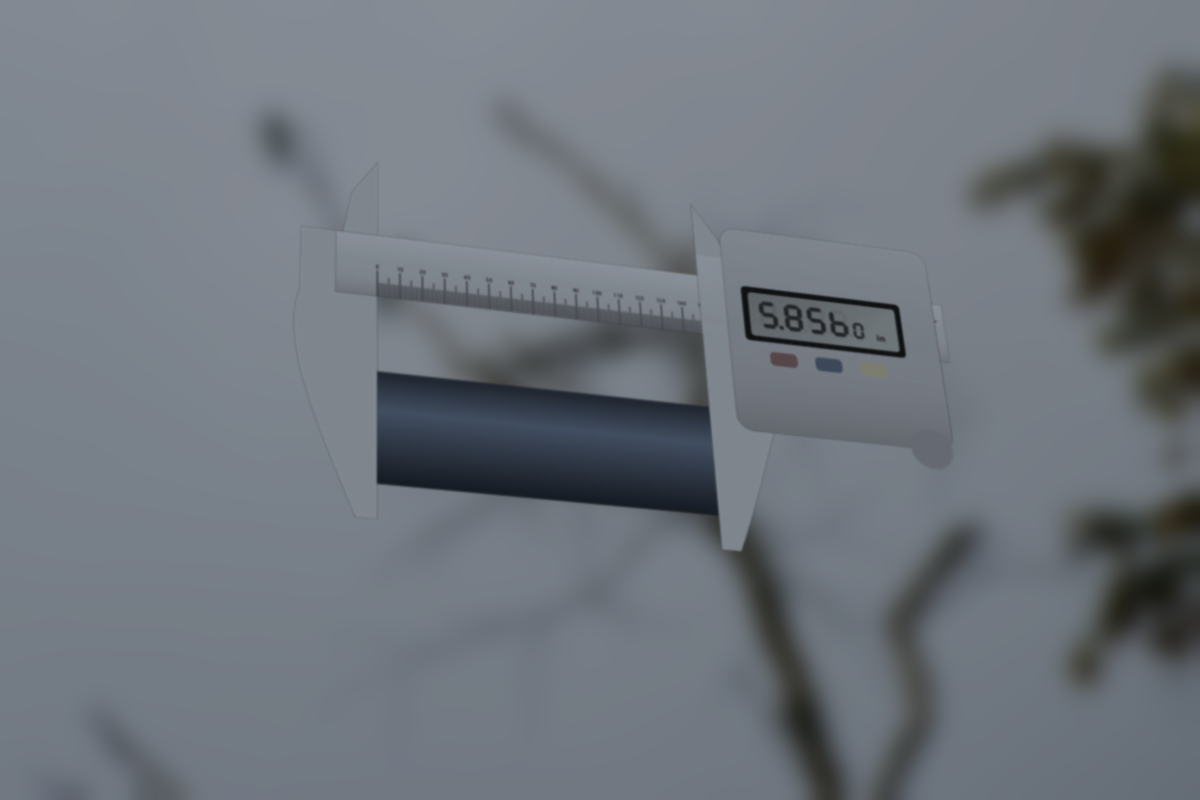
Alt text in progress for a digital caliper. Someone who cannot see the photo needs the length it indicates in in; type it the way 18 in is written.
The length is 5.8560 in
